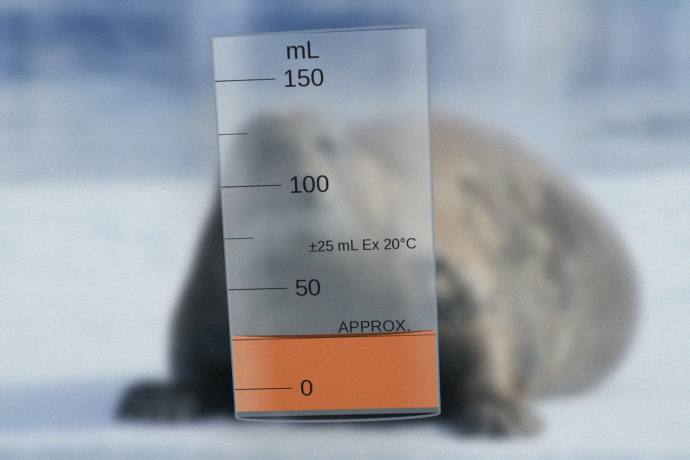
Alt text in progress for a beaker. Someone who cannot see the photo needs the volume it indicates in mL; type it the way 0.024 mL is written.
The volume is 25 mL
